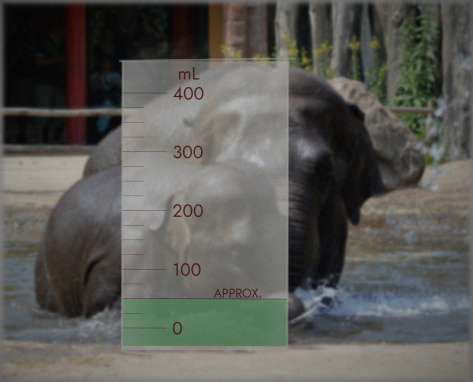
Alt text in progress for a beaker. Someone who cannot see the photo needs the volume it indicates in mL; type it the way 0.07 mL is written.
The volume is 50 mL
